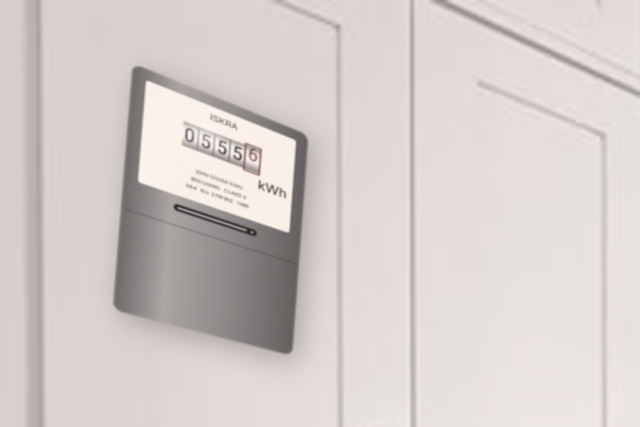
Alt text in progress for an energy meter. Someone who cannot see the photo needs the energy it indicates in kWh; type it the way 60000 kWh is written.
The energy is 555.6 kWh
